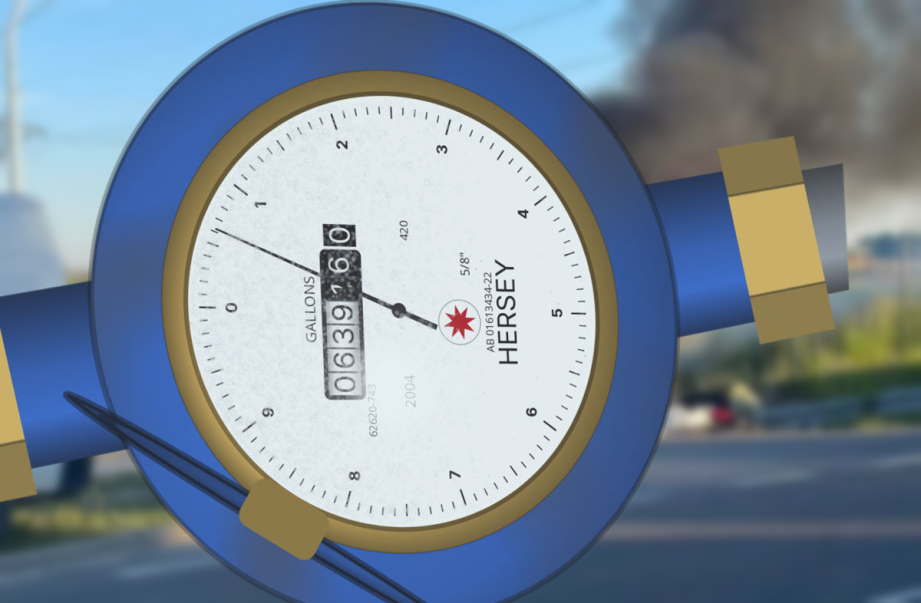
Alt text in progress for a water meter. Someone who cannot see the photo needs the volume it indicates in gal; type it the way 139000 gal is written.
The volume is 639160.6 gal
